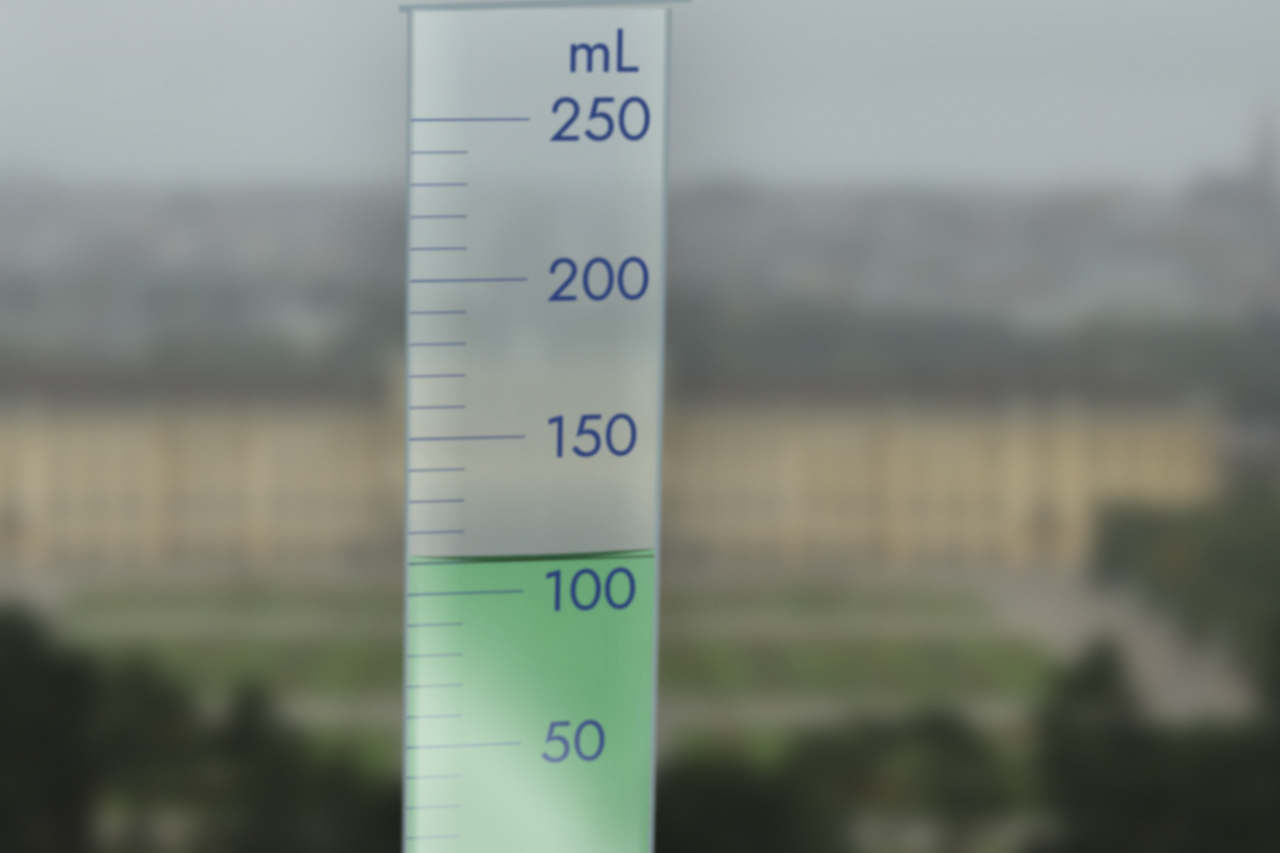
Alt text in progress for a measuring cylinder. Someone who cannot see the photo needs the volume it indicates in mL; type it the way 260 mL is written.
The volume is 110 mL
